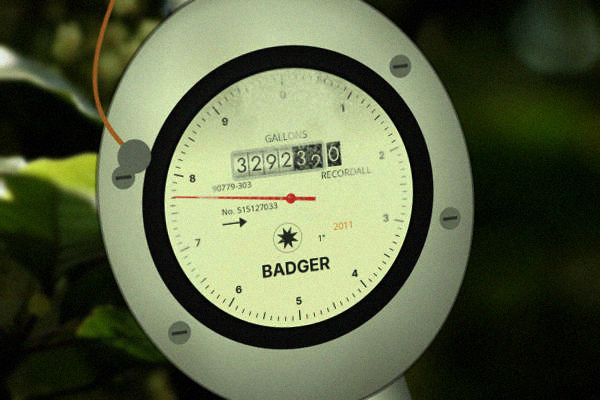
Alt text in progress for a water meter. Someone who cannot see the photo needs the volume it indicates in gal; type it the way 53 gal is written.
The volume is 3292317.7 gal
